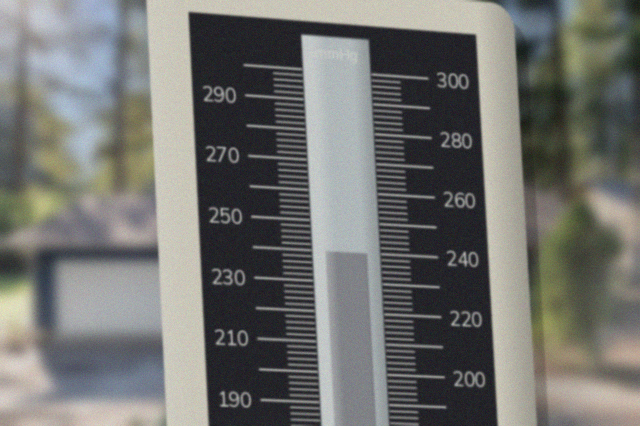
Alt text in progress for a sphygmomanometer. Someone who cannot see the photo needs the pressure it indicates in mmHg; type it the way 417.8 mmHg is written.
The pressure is 240 mmHg
